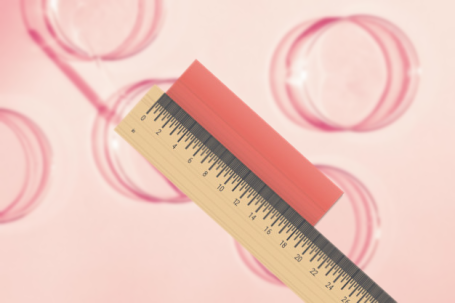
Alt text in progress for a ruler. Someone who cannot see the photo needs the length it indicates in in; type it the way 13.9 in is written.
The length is 19 in
